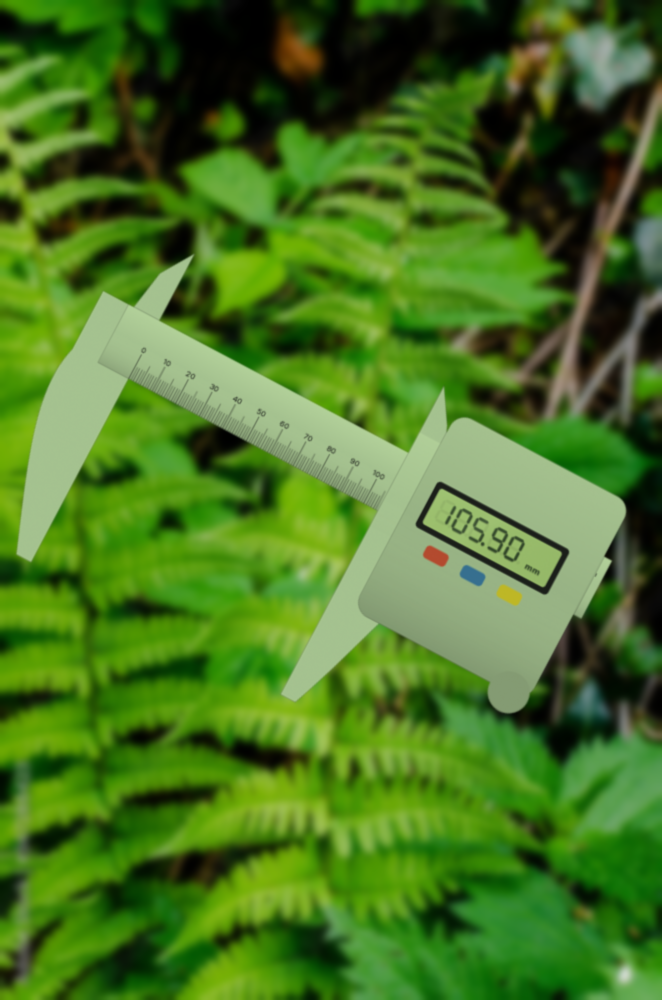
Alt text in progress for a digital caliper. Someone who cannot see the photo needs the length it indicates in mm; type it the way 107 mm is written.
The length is 105.90 mm
